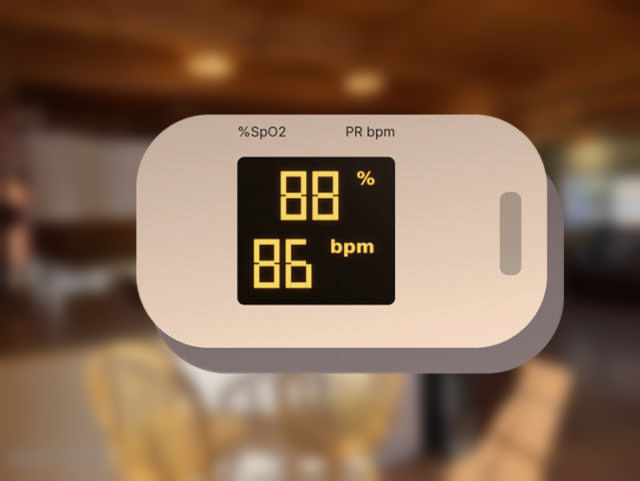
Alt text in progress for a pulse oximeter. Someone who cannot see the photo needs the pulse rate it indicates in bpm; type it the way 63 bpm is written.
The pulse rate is 86 bpm
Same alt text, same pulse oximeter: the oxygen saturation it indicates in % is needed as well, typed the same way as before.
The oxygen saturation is 88 %
